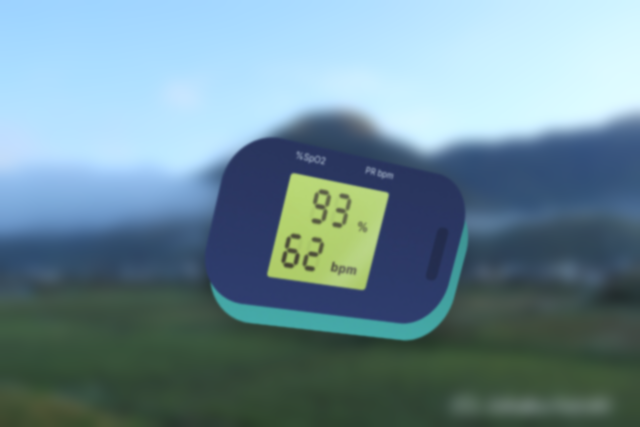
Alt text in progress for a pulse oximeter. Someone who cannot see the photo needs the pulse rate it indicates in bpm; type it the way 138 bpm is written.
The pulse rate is 62 bpm
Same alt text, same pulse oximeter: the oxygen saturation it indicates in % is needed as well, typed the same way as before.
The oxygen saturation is 93 %
